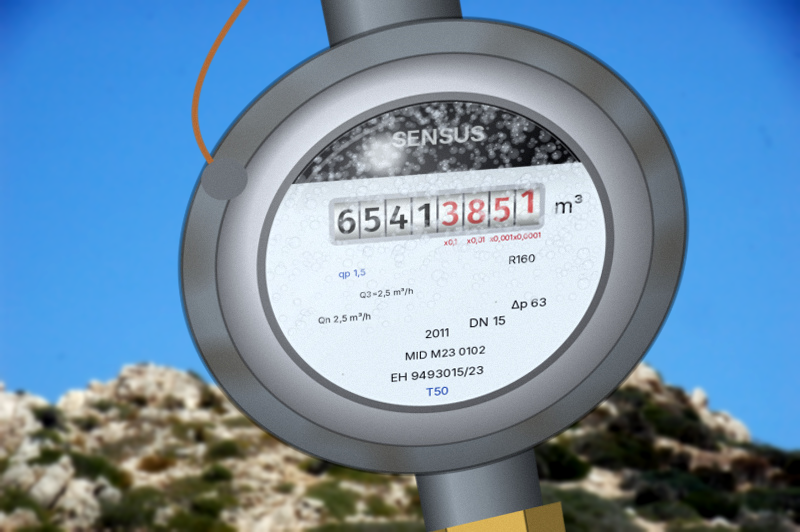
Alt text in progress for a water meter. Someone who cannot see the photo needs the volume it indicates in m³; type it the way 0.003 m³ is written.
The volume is 6541.3851 m³
